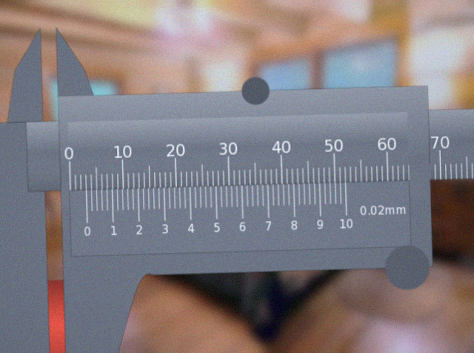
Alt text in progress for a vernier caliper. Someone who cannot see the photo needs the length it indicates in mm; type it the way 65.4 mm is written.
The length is 3.0 mm
